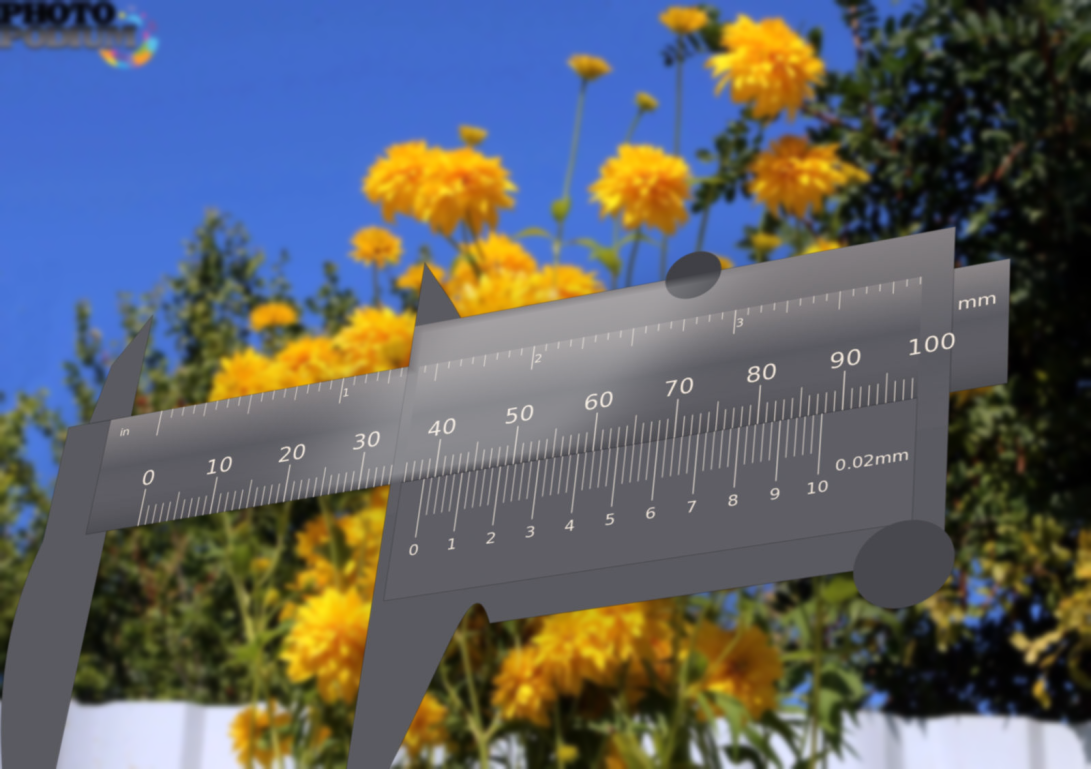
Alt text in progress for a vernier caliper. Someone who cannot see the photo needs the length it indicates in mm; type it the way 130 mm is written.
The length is 38.6 mm
